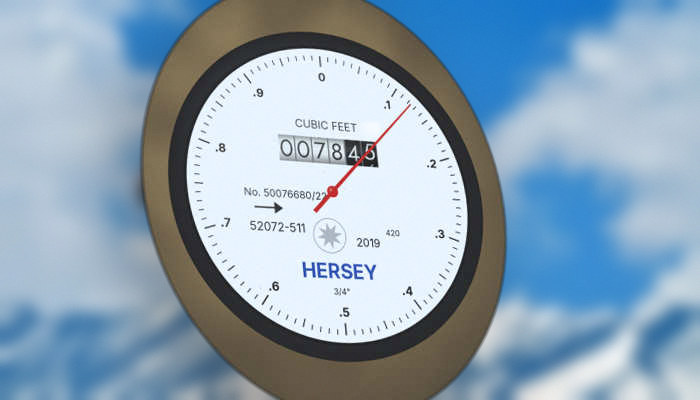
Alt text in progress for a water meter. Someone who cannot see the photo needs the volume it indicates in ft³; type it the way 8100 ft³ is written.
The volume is 7845.12 ft³
